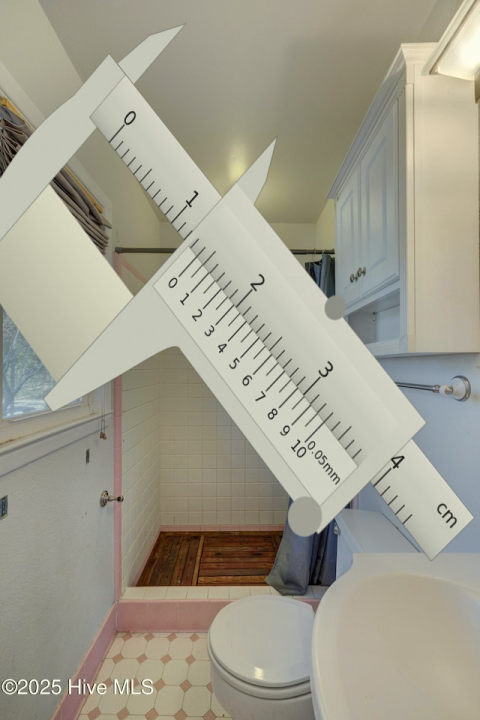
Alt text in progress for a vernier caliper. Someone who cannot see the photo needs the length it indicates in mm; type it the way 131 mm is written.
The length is 14.0 mm
